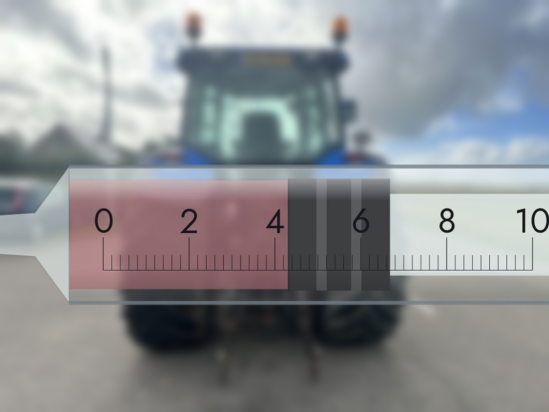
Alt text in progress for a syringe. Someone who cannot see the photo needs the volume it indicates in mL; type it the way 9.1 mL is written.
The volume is 4.3 mL
